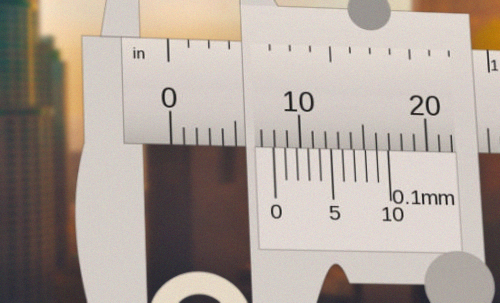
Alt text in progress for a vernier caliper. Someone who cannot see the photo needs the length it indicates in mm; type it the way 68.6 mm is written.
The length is 7.9 mm
